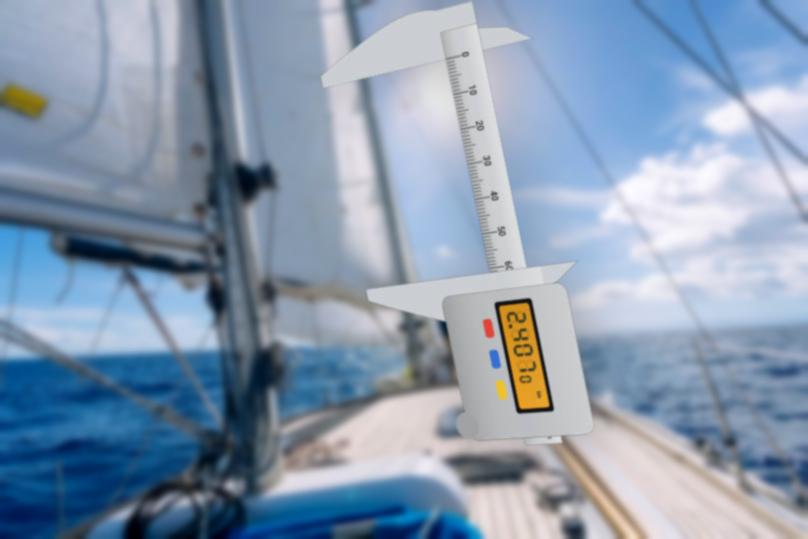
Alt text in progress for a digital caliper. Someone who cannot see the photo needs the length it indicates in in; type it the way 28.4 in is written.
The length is 2.4070 in
